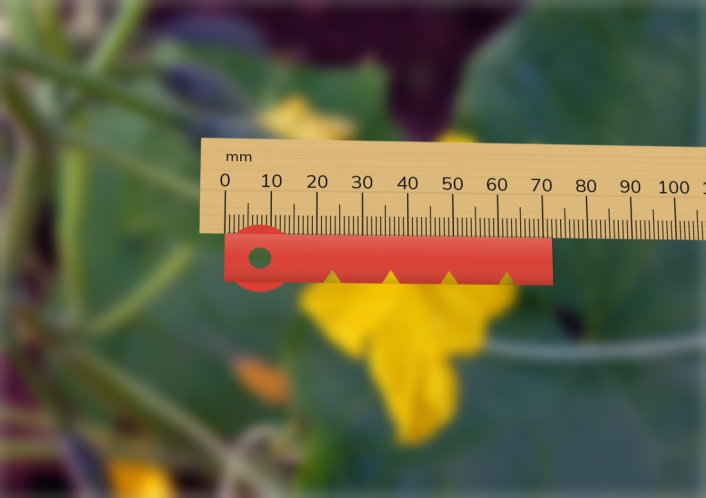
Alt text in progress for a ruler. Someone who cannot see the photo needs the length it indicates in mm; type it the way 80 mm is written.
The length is 72 mm
